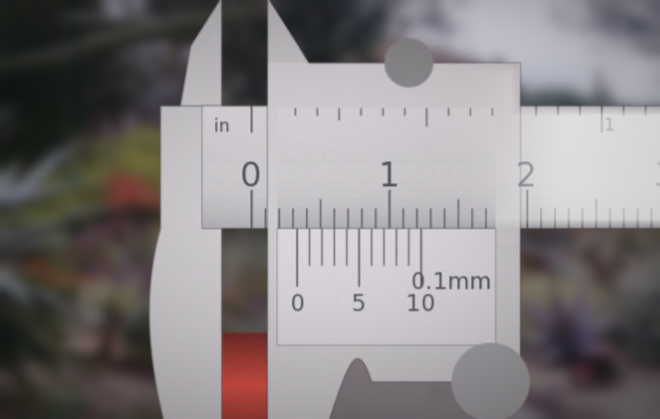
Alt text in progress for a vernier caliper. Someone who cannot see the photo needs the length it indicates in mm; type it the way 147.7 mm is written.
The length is 3.3 mm
